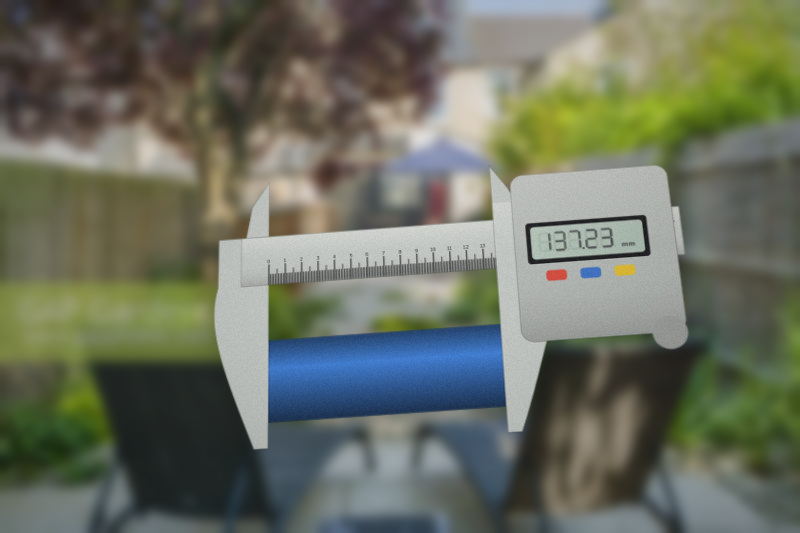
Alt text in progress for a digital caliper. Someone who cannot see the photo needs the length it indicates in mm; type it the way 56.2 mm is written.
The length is 137.23 mm
